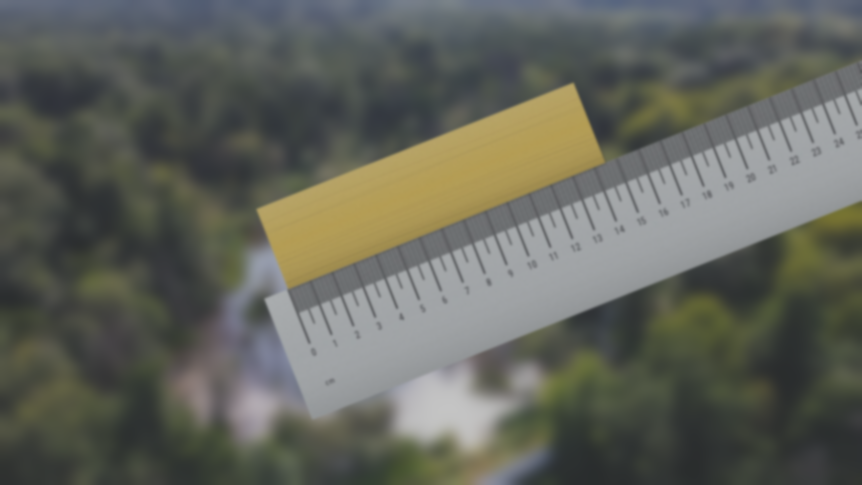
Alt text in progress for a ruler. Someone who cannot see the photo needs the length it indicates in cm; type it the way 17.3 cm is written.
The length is 14.5 cm
